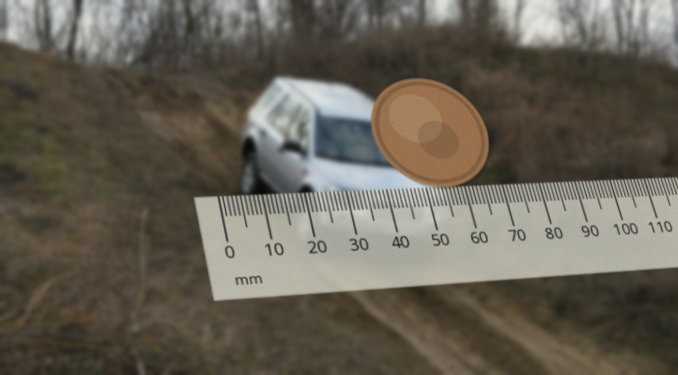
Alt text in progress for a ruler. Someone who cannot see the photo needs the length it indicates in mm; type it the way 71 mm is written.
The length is 30 mm
